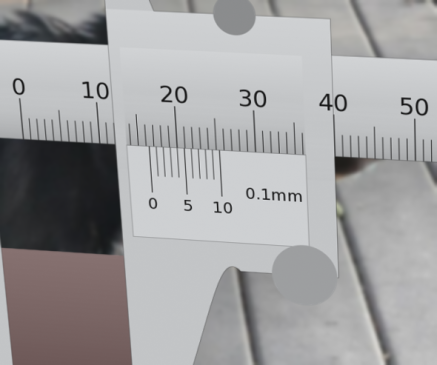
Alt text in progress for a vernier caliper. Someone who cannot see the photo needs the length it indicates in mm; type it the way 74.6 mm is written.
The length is 16.4 mm
